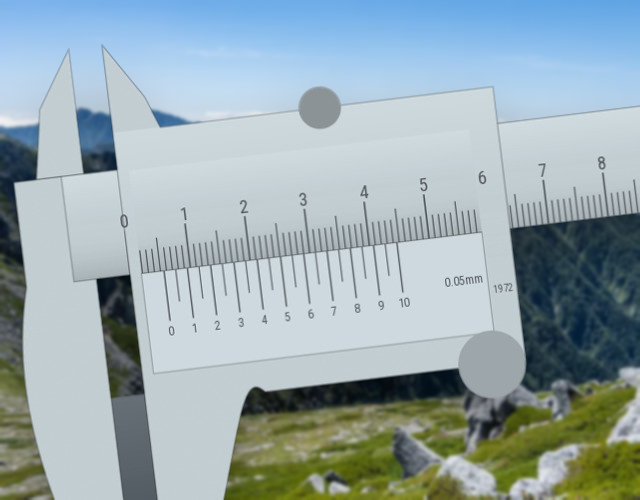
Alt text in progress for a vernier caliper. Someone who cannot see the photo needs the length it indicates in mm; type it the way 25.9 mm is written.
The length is 5.6 mm
